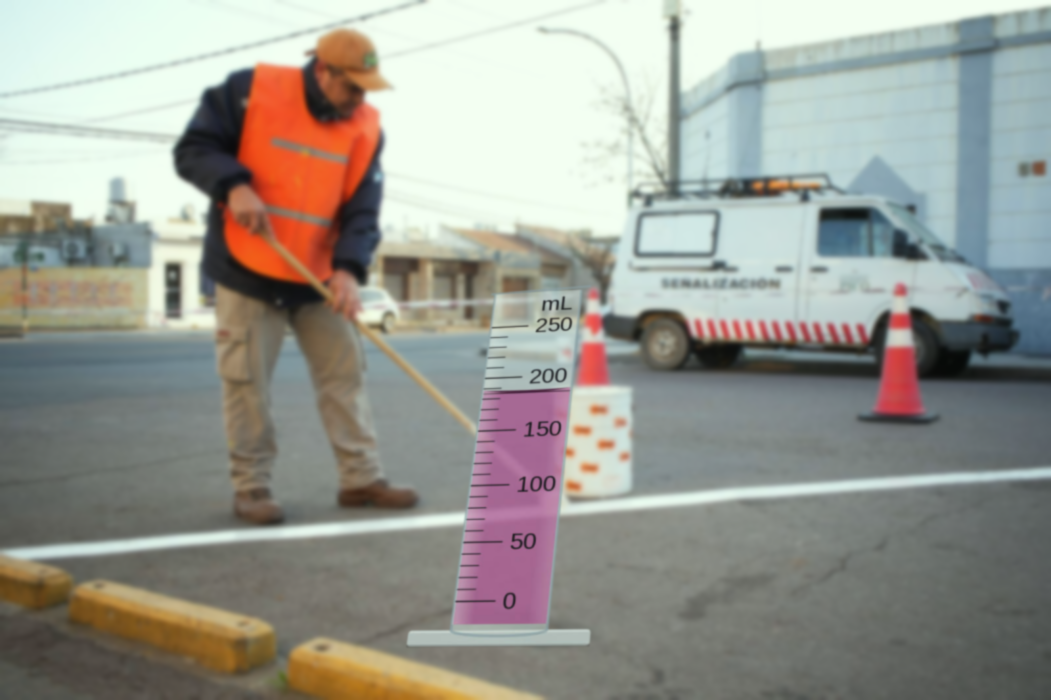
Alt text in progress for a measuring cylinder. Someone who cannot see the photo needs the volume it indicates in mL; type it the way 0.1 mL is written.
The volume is 185 mL
